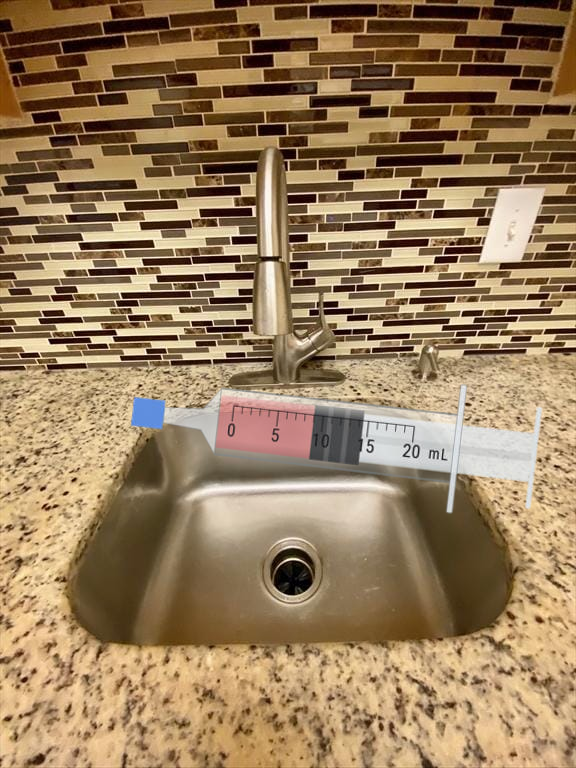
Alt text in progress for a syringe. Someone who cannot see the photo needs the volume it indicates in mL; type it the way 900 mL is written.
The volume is 9 mL
